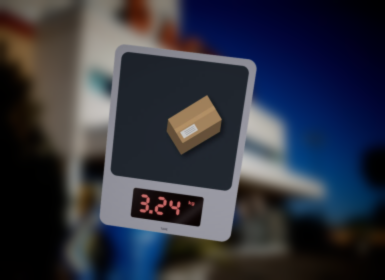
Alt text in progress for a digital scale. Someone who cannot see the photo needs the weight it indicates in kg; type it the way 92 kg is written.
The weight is 3.24 kg
